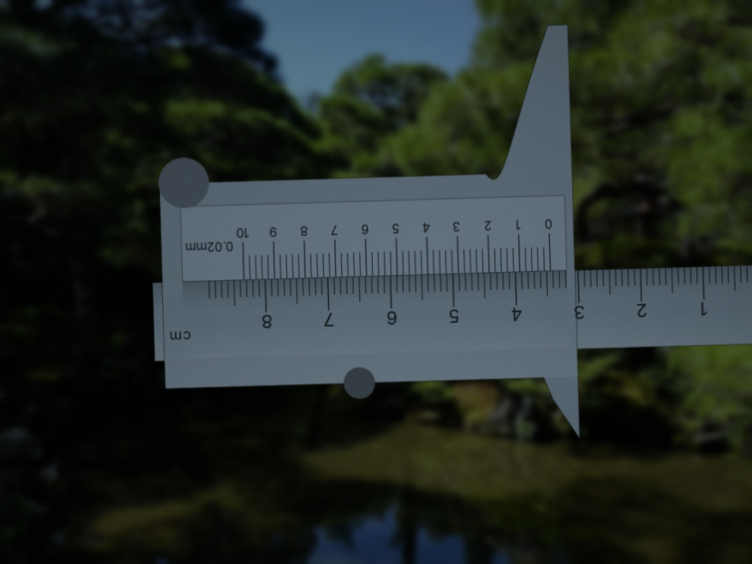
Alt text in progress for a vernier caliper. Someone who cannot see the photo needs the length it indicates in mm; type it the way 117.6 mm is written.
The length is 34.4 mm
